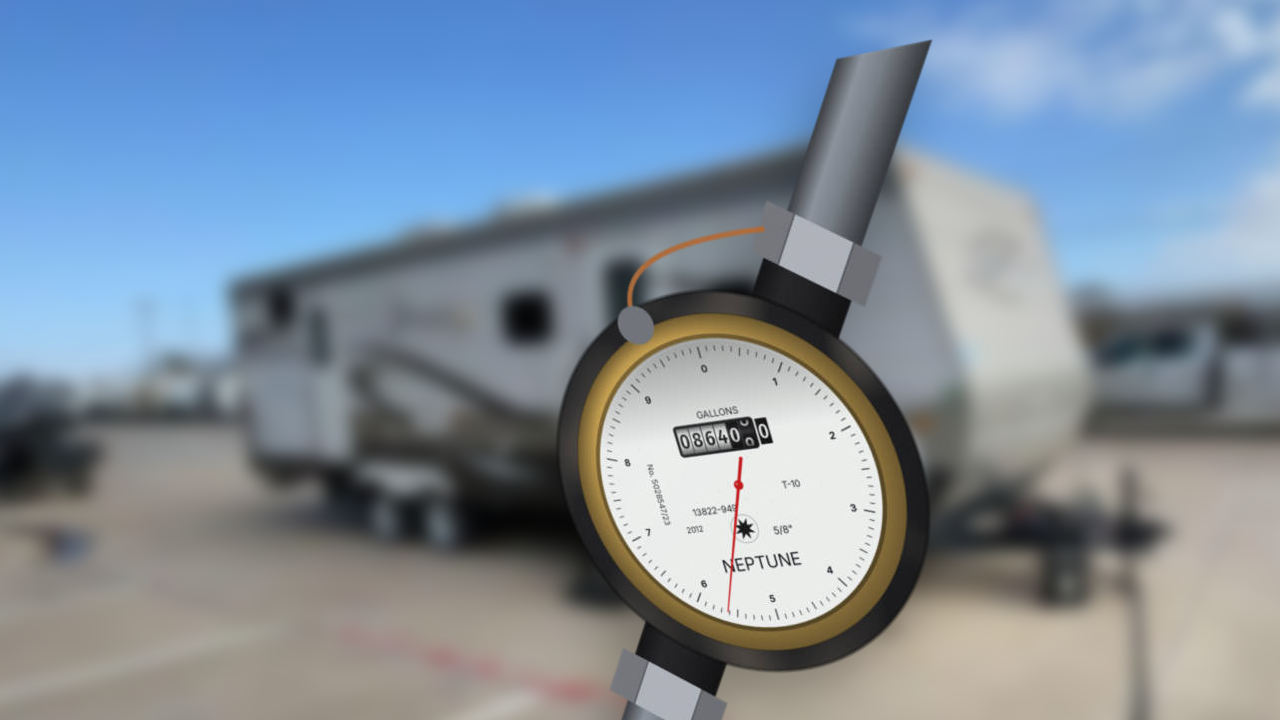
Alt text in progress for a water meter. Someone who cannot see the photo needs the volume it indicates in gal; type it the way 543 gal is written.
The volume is 864085.6 gal
